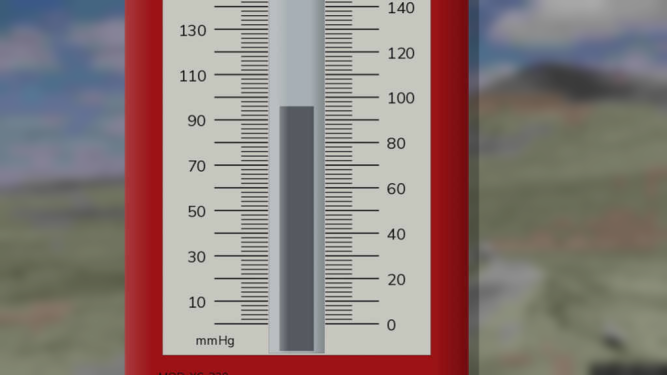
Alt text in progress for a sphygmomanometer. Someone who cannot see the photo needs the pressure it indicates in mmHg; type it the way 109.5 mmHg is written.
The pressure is 96 mmHg
